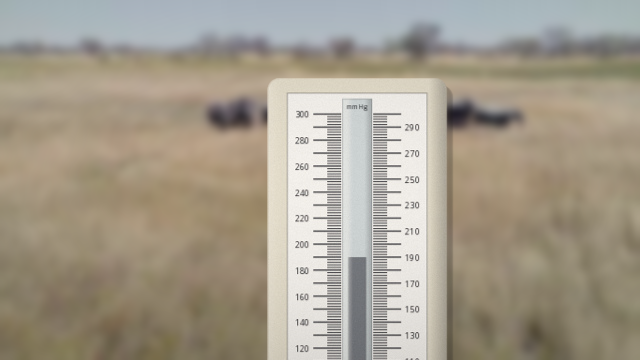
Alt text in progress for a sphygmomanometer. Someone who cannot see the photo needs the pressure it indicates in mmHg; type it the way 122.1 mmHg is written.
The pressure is 190 mmHg
